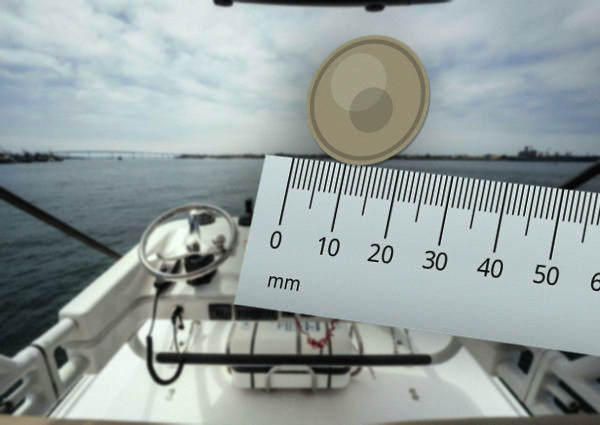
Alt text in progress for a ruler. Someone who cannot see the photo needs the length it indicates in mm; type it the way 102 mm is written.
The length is 23 mm
